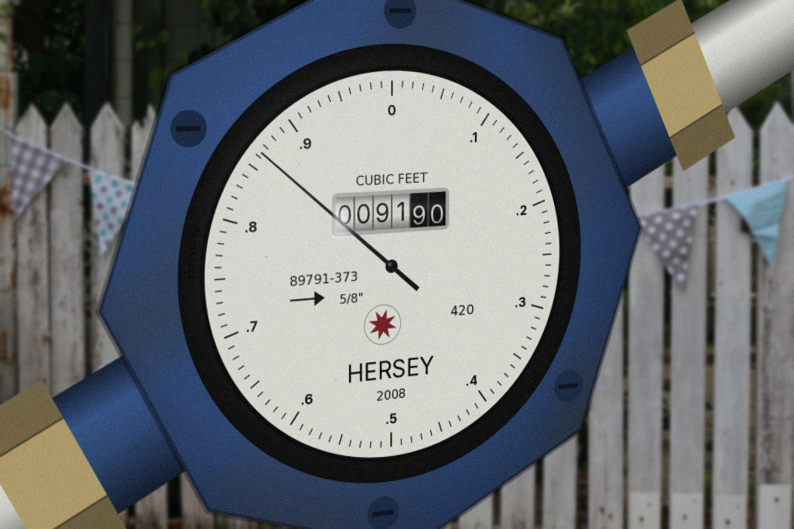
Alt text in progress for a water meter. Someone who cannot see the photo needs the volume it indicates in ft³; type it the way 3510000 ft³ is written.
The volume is 9189.86 ft³
